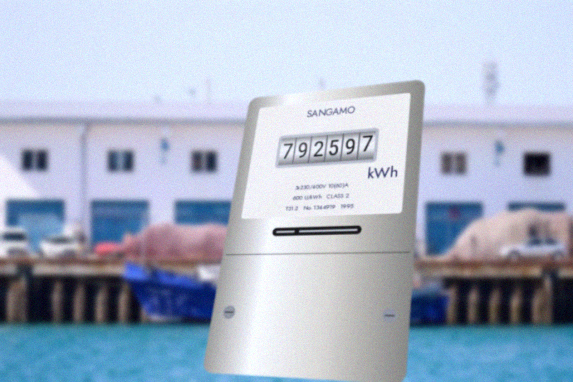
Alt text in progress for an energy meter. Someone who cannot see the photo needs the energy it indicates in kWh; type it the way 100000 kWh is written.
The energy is 792597 kWh
